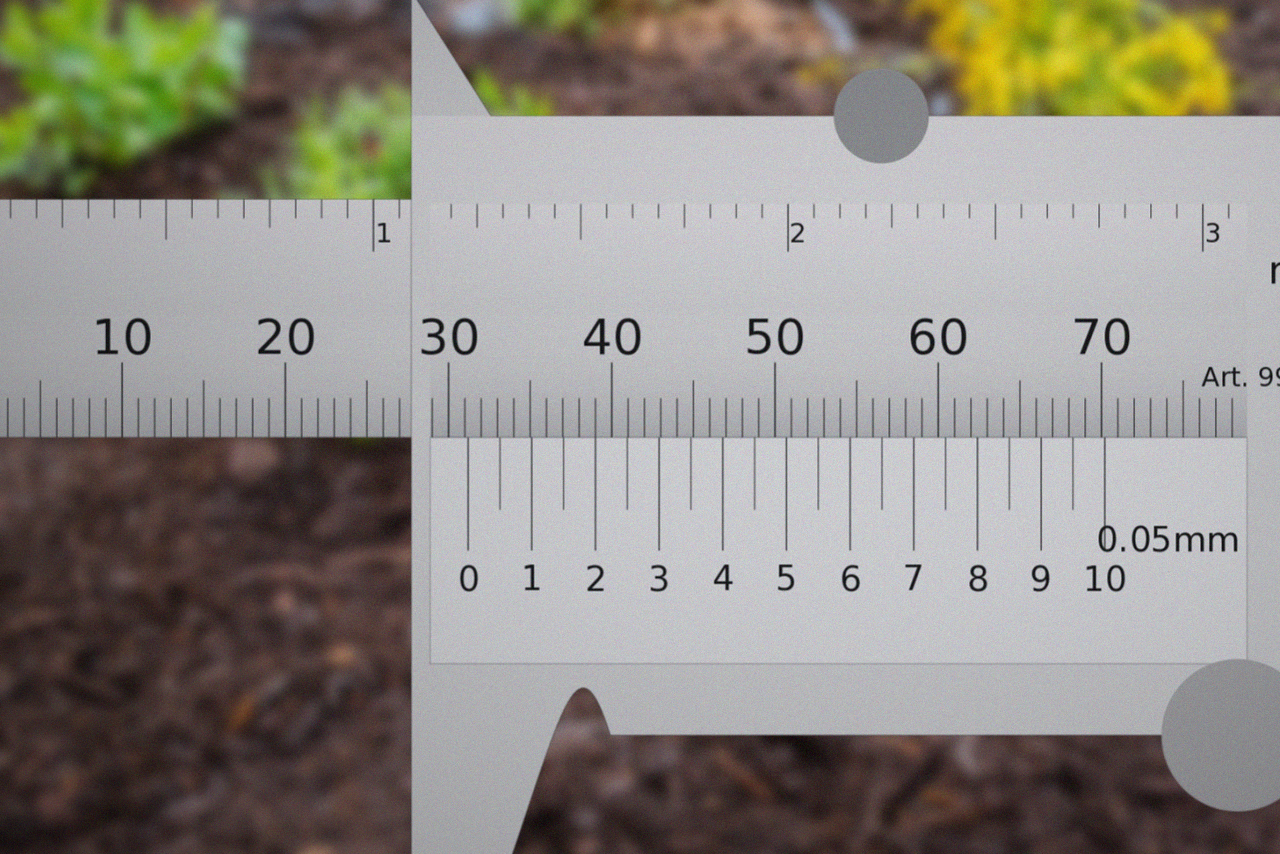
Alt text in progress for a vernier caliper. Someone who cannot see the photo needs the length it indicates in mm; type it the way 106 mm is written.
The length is 31.2 mm
